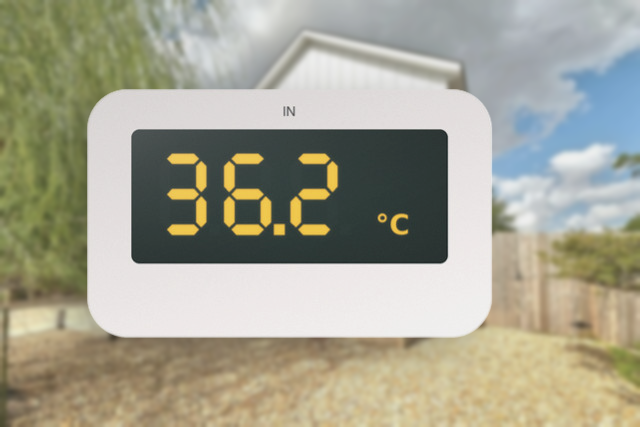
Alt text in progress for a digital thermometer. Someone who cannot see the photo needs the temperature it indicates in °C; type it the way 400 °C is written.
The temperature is 36.2 °C
